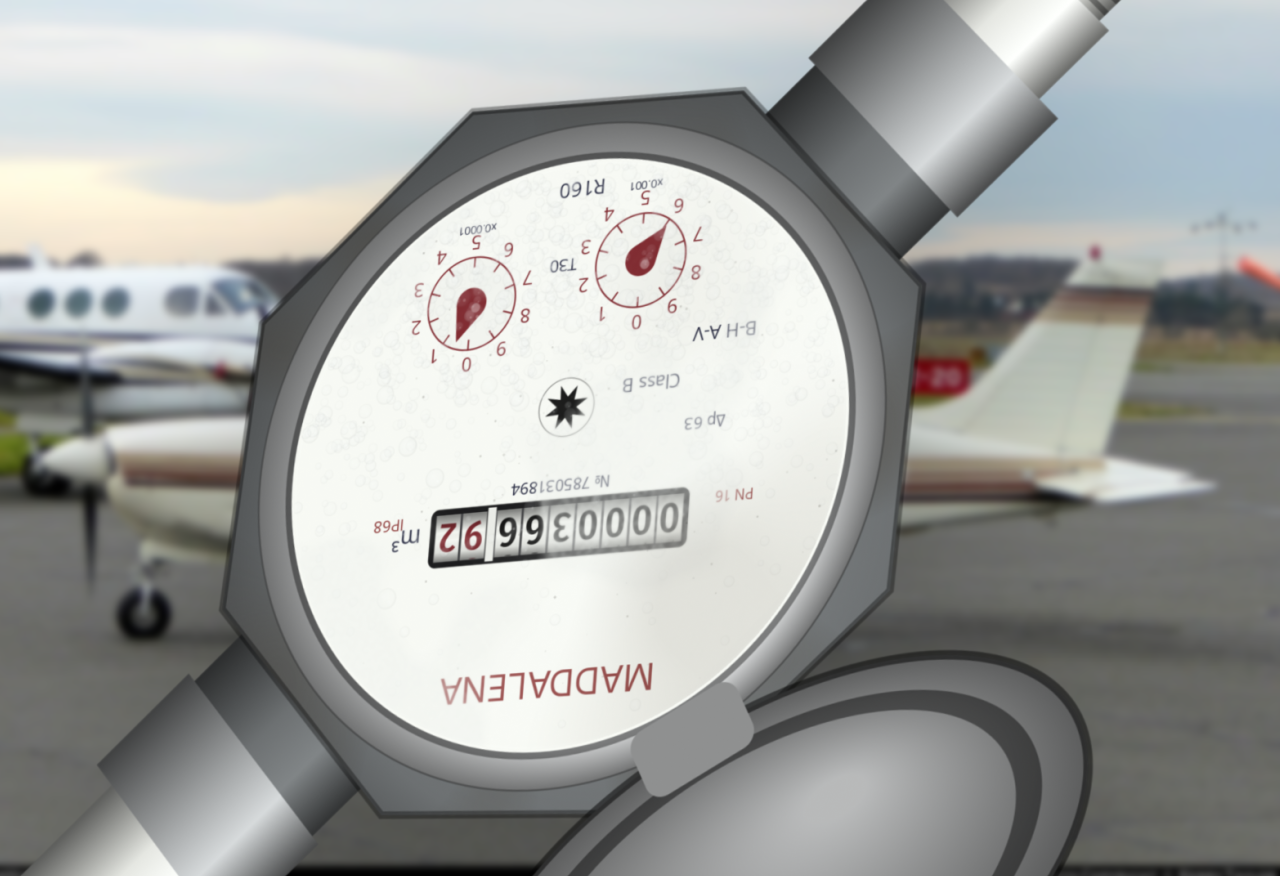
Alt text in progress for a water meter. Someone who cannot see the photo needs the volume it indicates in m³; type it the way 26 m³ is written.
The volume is 366.9260 m³
